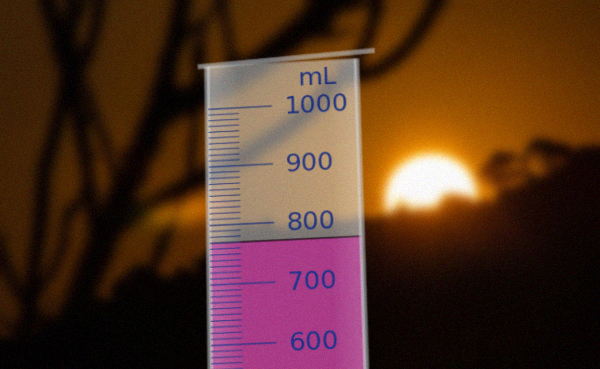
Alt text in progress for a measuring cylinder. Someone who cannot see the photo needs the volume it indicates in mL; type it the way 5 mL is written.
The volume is 770 mL
